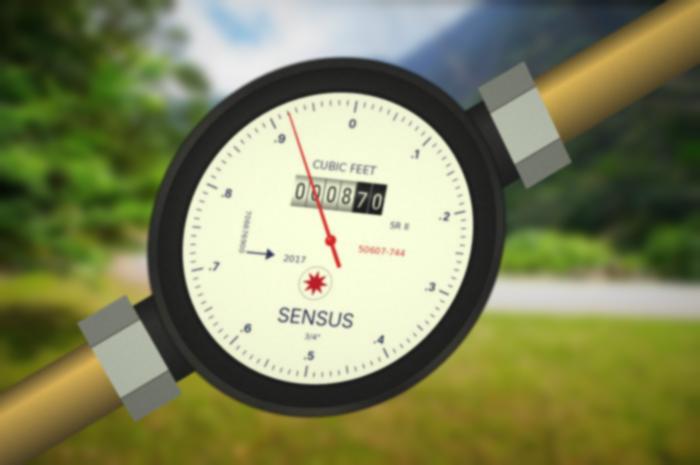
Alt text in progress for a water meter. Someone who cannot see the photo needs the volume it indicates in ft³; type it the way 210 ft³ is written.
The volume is 869.92 ft³
